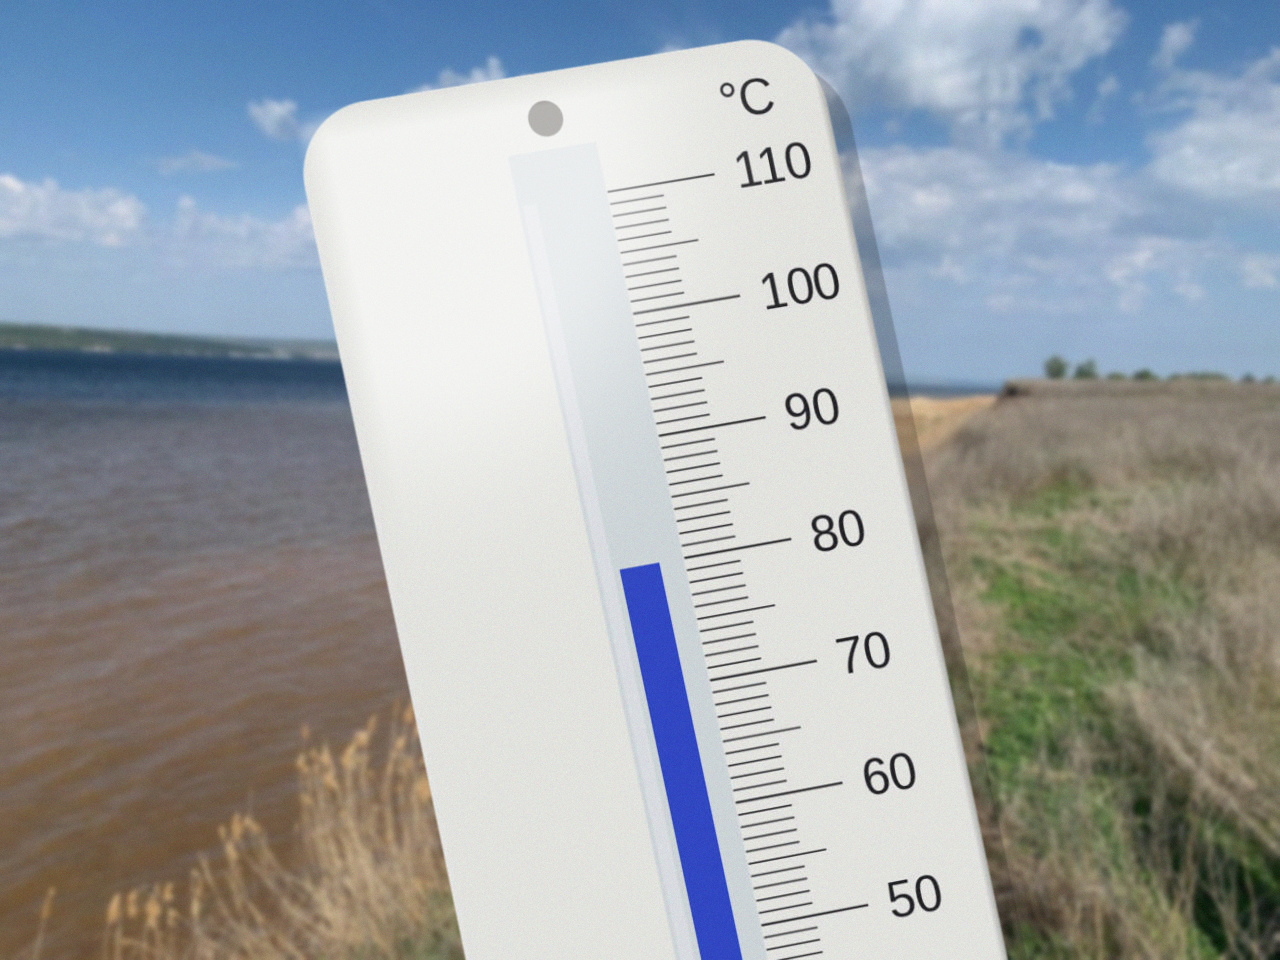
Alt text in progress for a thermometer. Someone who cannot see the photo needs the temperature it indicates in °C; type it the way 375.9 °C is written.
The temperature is 80 °C
